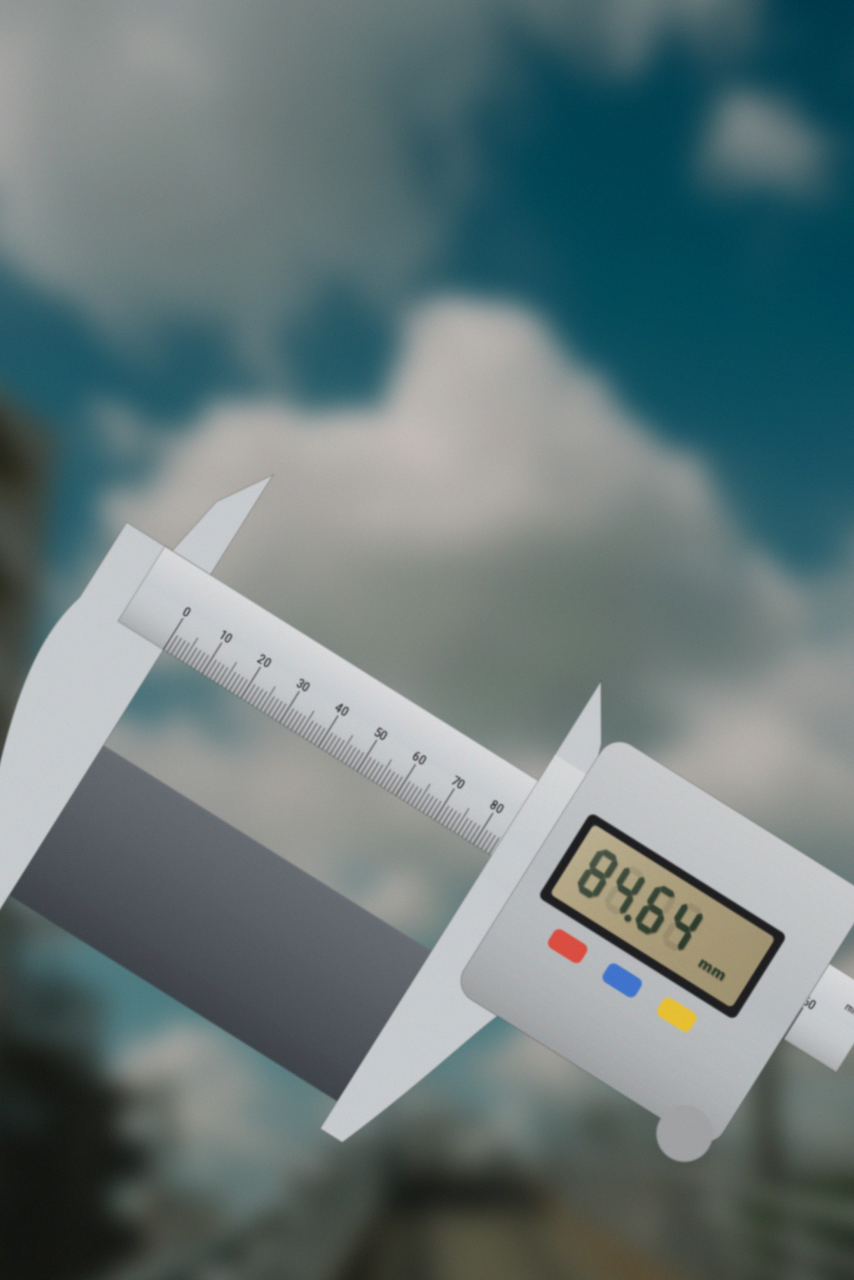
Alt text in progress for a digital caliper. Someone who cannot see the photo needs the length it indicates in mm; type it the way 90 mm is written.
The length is 84.64 mm
